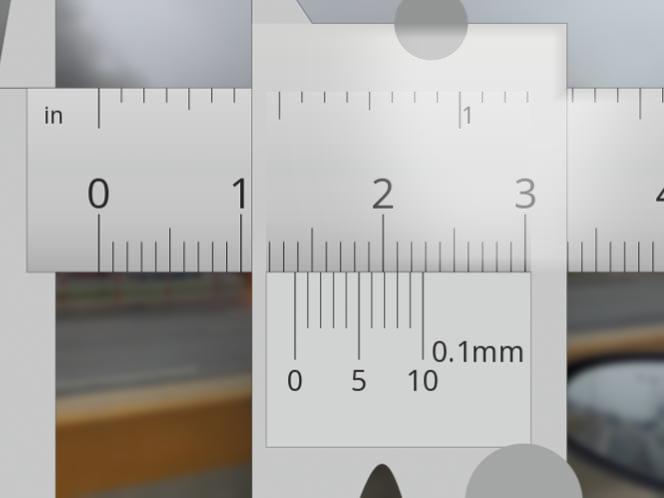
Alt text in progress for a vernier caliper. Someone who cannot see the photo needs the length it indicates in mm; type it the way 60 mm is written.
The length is 13.8 mm
